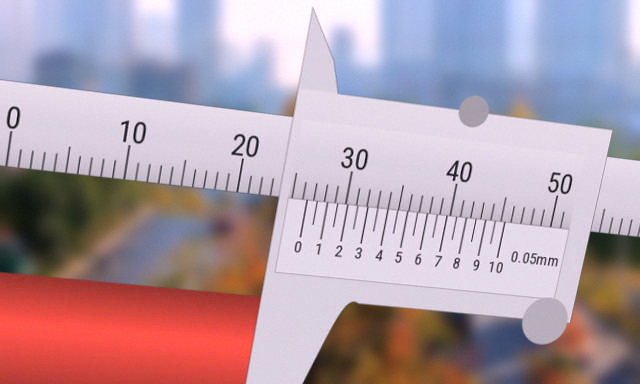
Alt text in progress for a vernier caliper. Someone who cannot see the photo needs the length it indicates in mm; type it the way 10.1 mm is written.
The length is 26.4 mm
